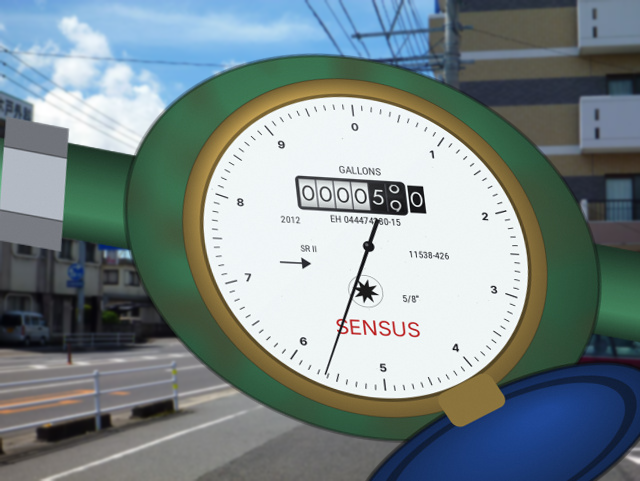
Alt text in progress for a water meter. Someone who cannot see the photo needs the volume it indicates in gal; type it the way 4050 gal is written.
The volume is 585.6 gal
